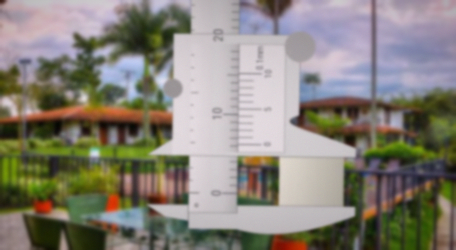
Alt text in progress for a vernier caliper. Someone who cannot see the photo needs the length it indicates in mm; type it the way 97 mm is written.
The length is 6.2 mm
